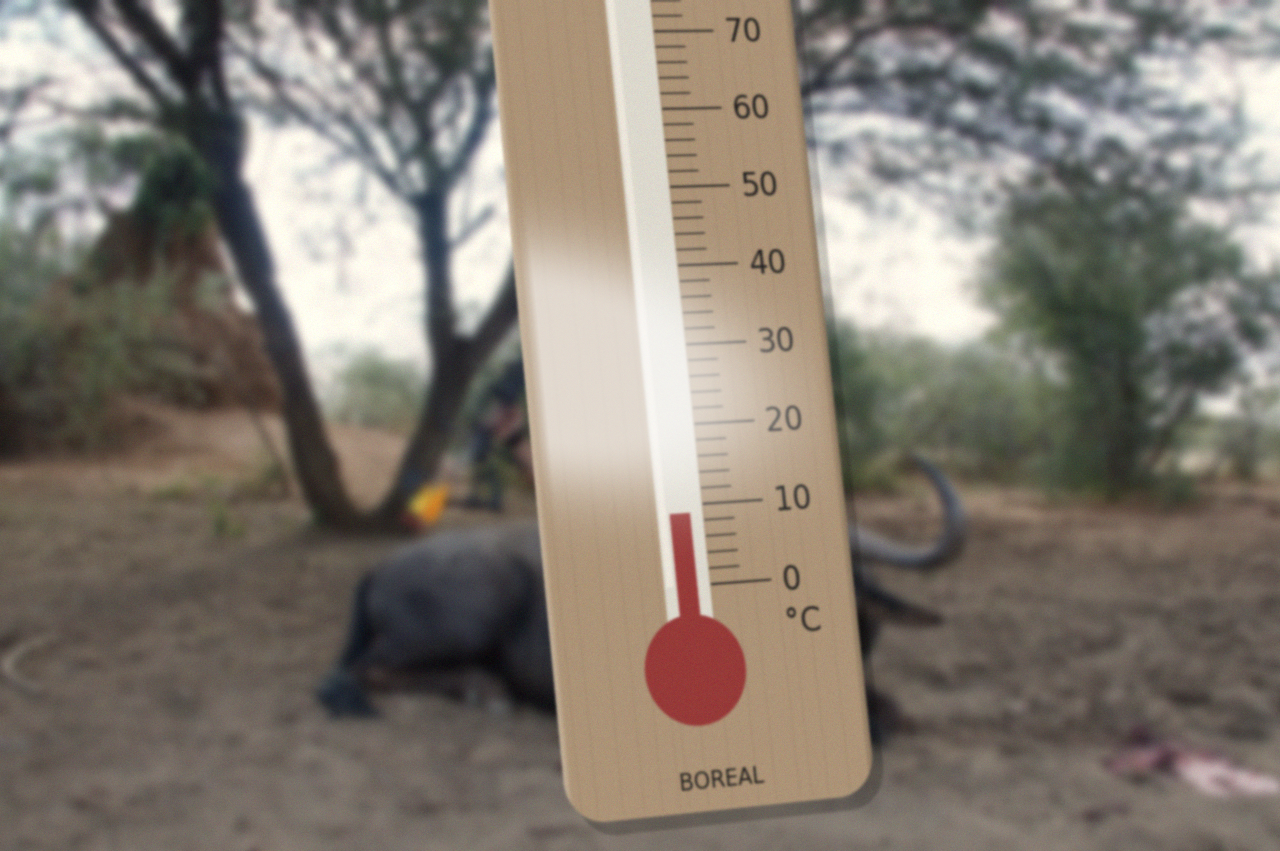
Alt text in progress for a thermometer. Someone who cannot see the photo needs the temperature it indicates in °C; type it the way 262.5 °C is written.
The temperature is 9 °C
